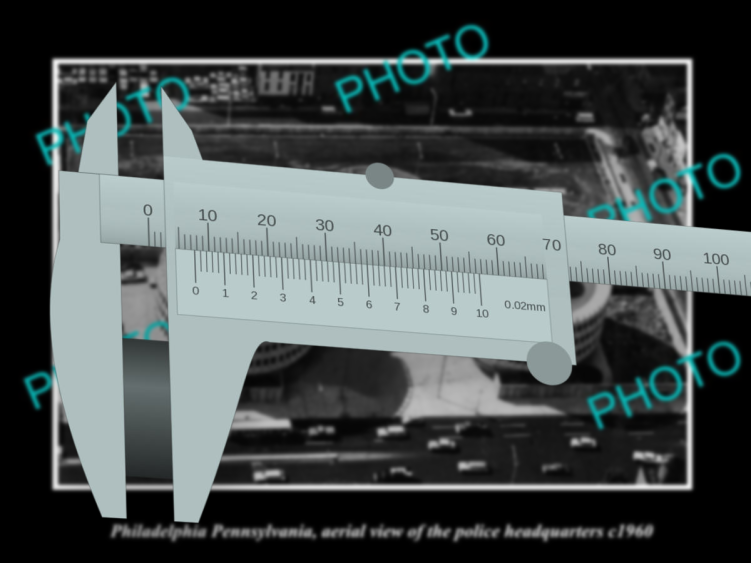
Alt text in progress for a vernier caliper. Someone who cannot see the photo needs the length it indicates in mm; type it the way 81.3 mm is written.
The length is 7.6 mm
